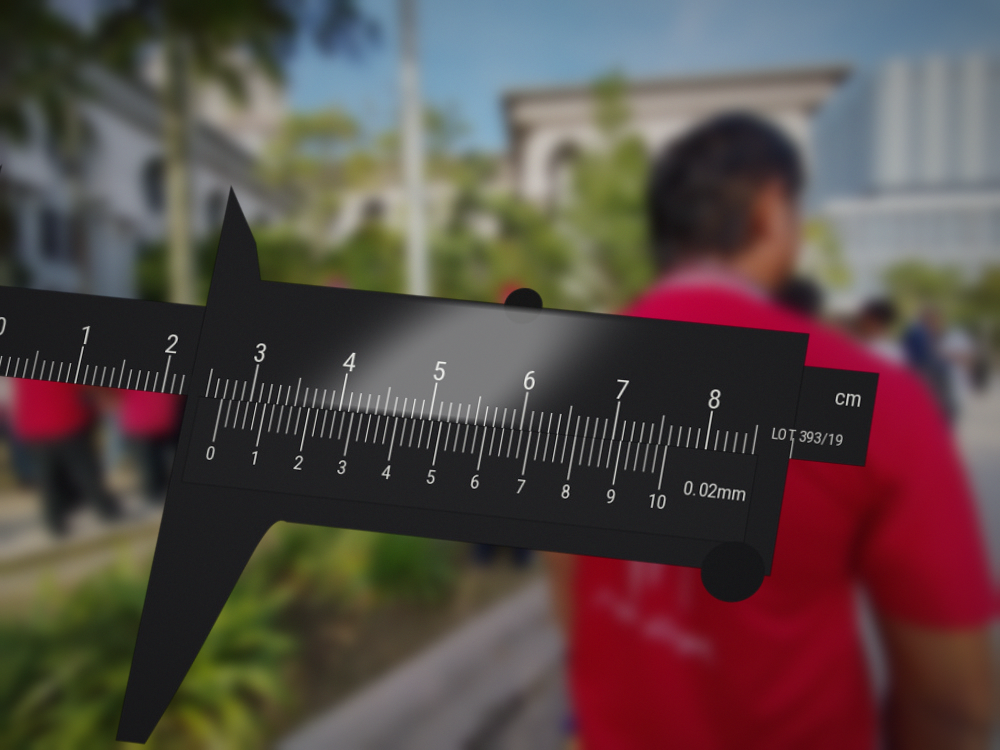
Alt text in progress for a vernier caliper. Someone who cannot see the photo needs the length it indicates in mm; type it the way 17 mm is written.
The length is 26.8 mm
